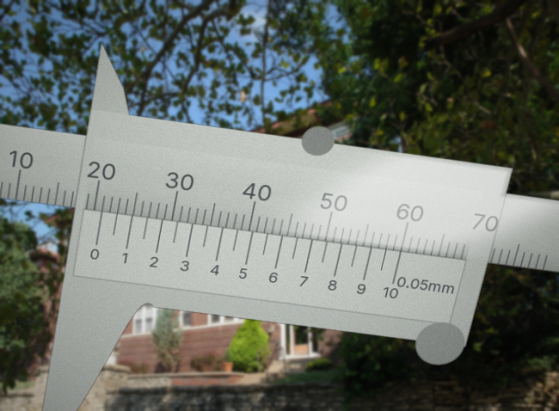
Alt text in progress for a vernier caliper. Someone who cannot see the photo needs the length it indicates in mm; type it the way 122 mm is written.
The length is 21.0 mm
